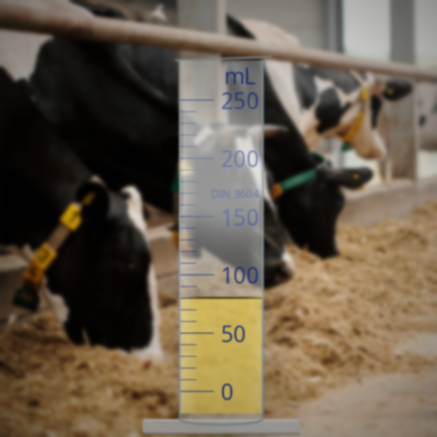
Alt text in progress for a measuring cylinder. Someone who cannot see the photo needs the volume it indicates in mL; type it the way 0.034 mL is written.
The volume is 80 mL
